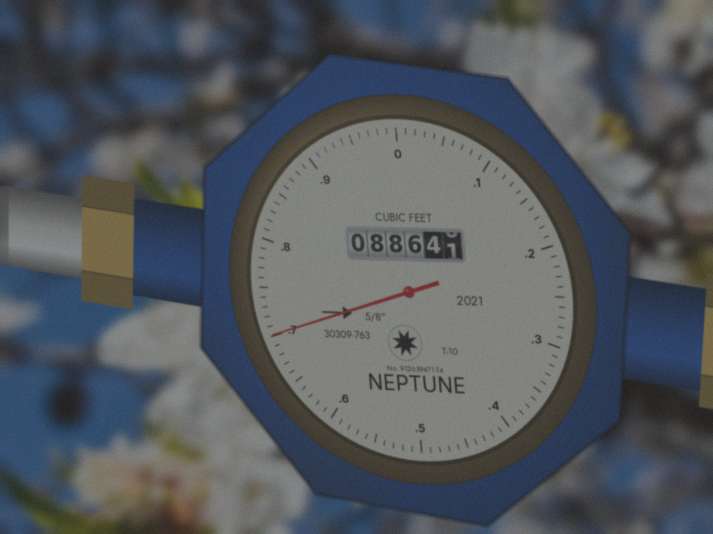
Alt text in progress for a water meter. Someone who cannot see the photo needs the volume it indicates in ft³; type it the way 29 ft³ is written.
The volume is 88640.70 ft³
